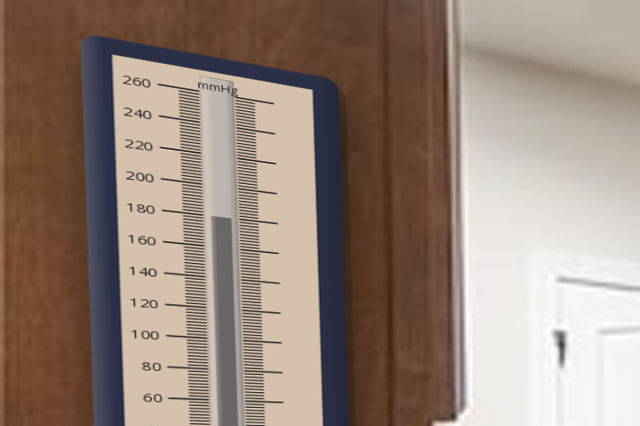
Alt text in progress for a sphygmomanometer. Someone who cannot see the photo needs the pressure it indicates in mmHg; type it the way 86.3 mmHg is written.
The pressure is 180 mmHg
